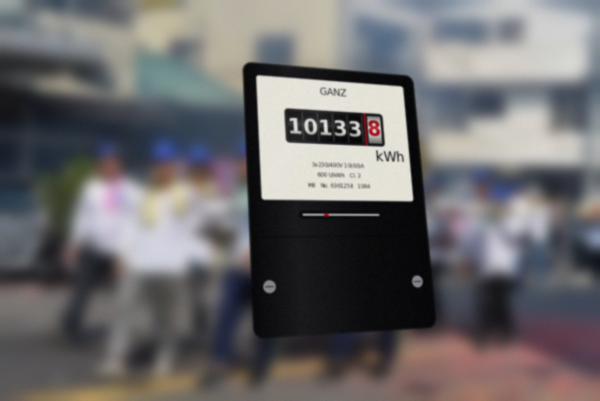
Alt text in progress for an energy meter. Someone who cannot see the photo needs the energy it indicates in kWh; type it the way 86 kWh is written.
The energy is 10133.8 kWh
